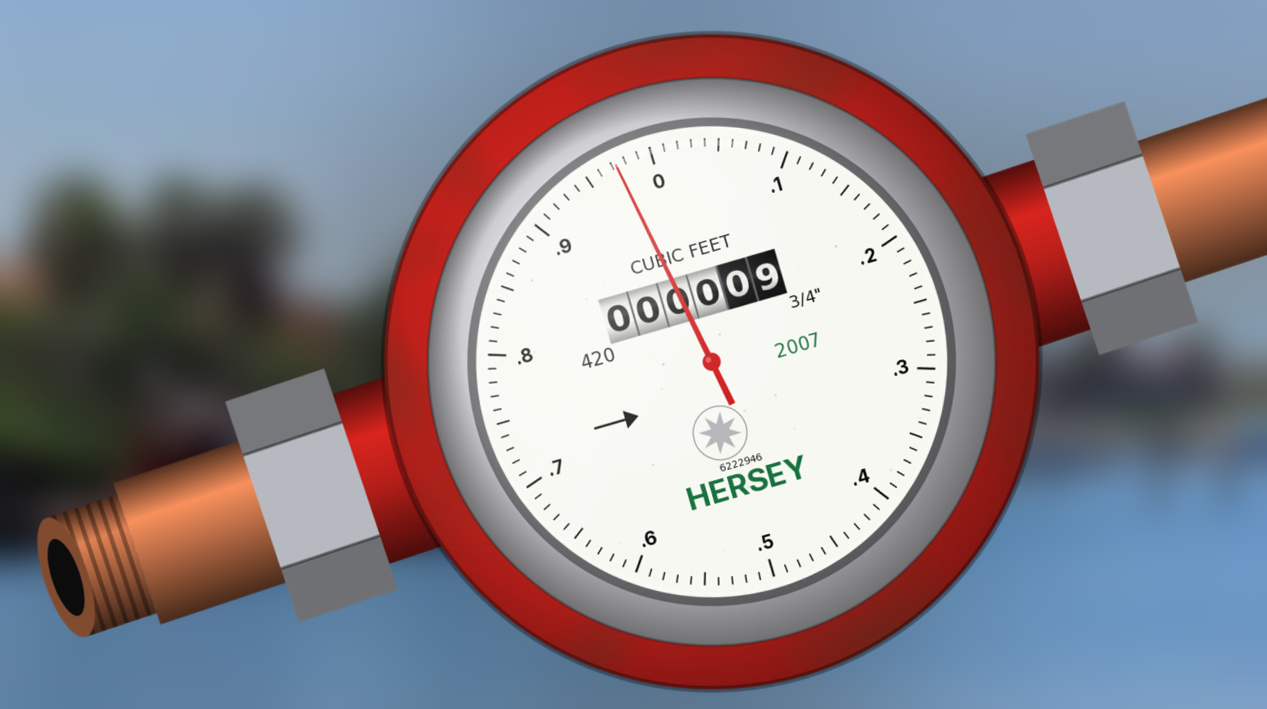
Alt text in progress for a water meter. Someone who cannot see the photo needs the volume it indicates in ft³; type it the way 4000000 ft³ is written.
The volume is 8.97 ft³
